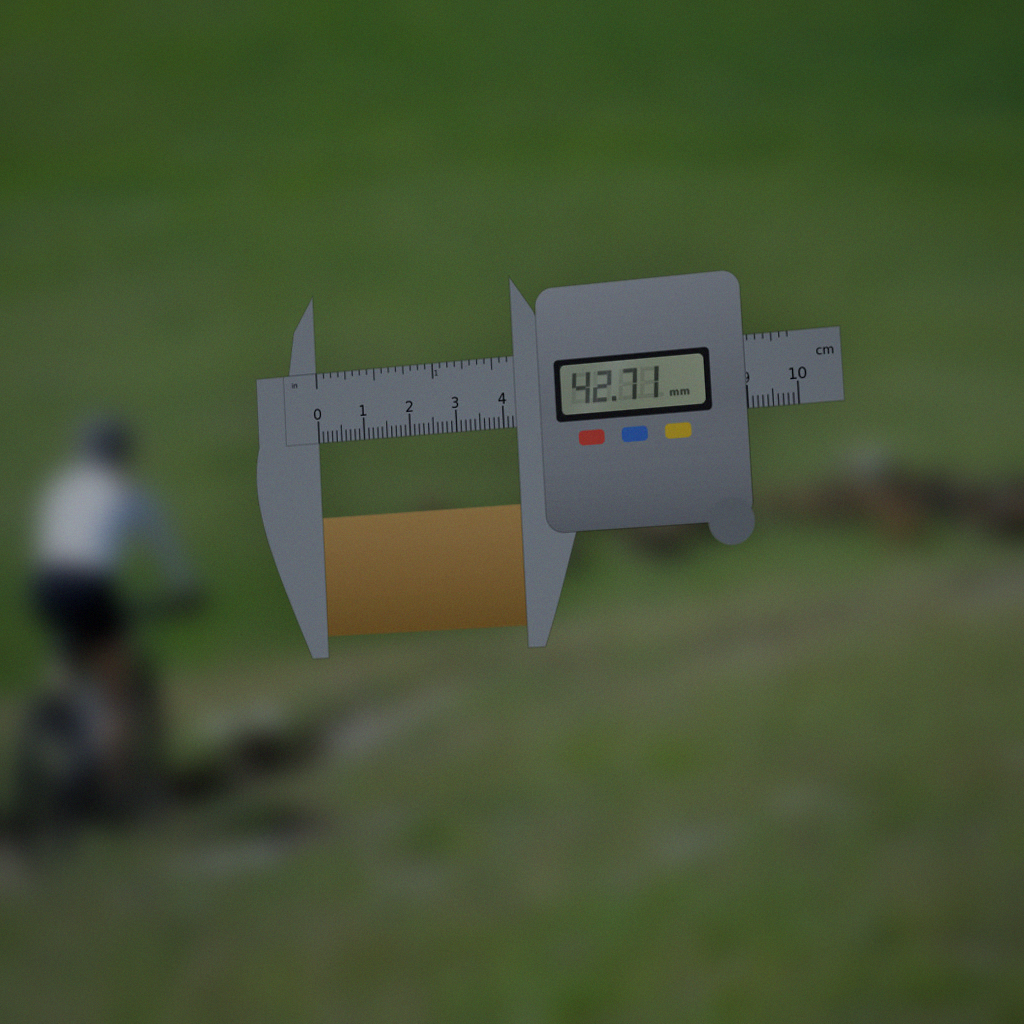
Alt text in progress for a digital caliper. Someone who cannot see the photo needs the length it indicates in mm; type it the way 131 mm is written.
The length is 42.71 mm
